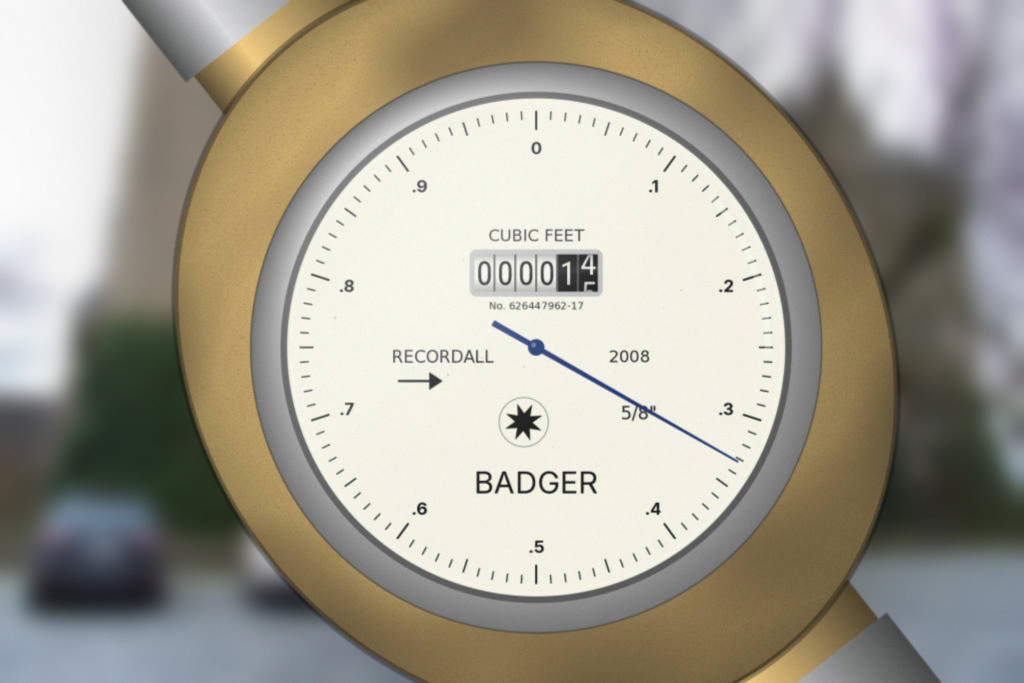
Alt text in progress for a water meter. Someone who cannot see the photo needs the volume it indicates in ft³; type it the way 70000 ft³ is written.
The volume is 14.33 ft³
